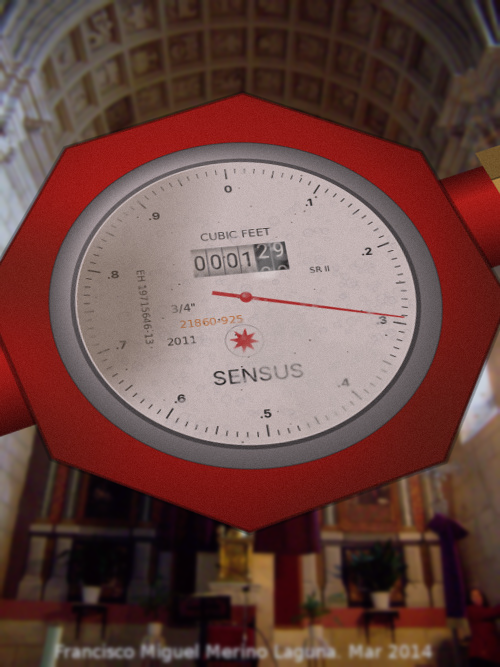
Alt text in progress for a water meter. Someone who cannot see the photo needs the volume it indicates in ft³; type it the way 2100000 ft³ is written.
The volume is 129.29 ft³
